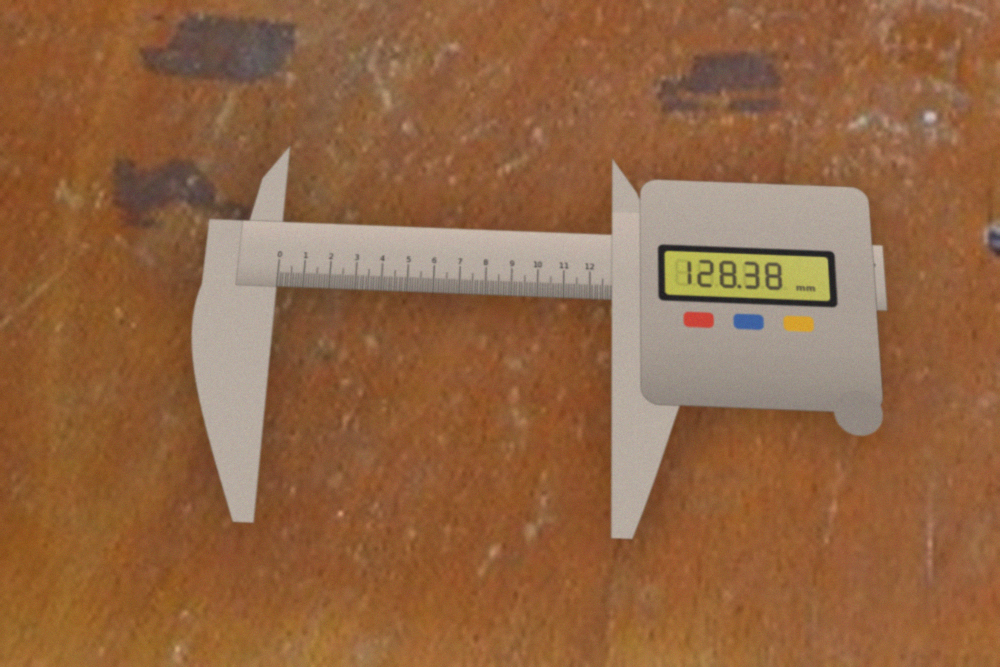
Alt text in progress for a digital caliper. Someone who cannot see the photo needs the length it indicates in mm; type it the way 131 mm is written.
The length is 128.38 mm
